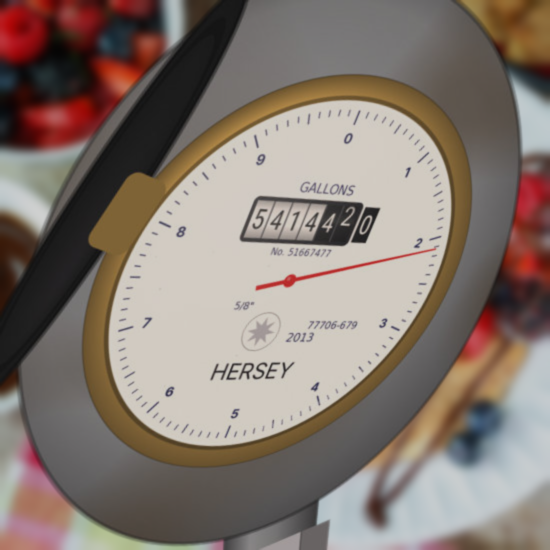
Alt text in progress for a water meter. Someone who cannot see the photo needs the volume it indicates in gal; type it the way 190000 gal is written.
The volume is 5414422.1 gal
